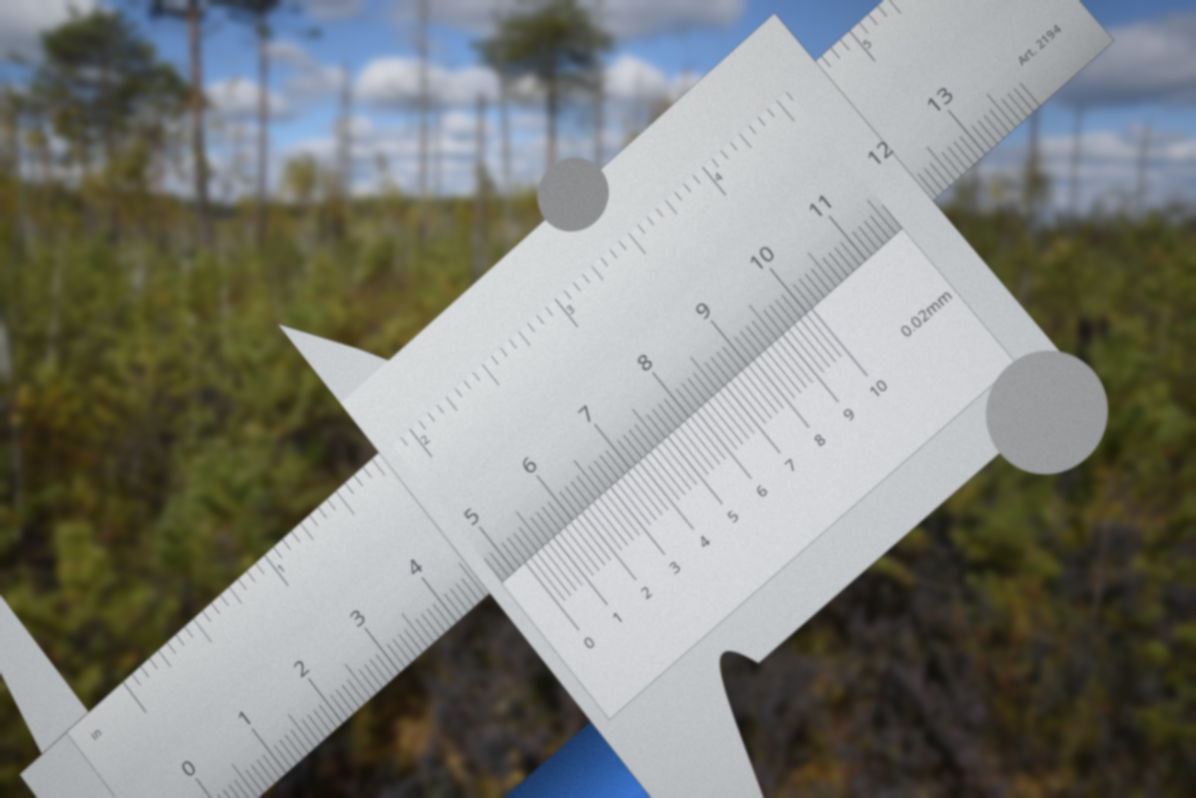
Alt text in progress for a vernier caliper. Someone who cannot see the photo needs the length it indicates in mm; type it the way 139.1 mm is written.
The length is 51.8 mm
